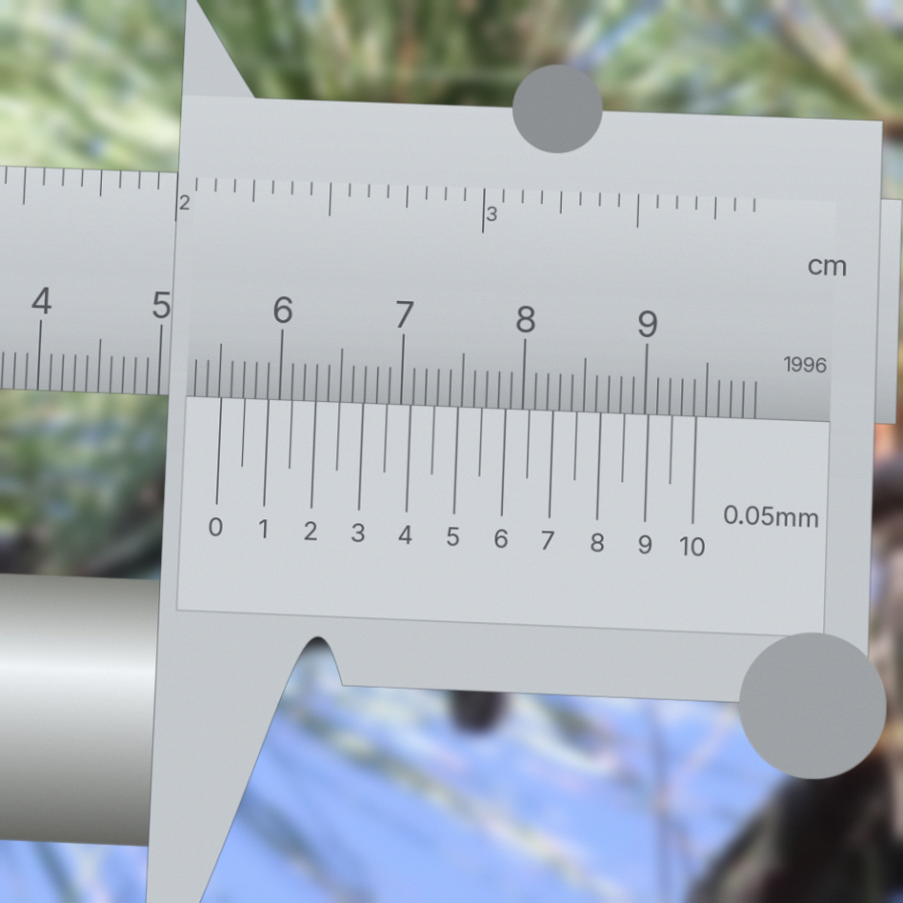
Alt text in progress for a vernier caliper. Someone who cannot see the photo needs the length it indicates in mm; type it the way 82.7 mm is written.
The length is 55.2 mm
